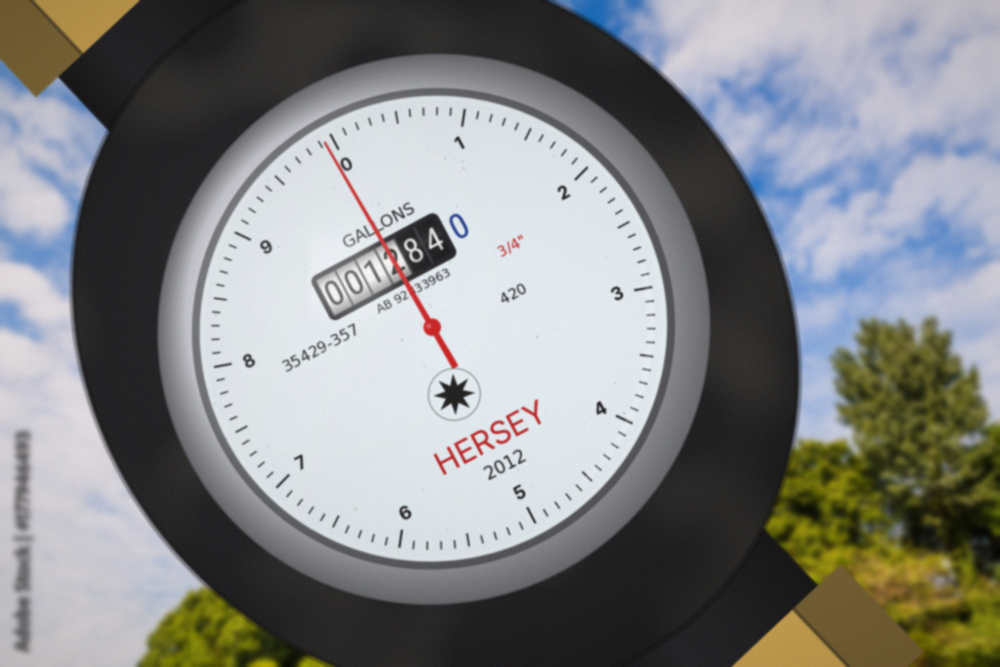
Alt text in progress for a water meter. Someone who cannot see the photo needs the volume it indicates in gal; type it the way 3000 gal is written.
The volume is 12839.9 gal
